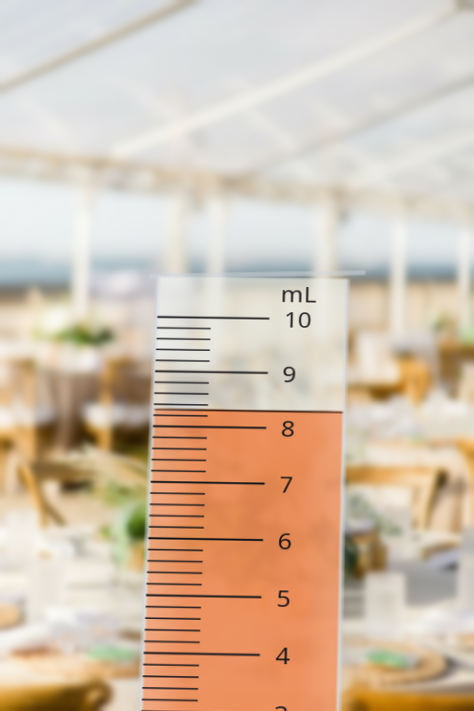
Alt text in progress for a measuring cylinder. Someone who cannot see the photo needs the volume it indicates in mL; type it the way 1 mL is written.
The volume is 8.3 mL
